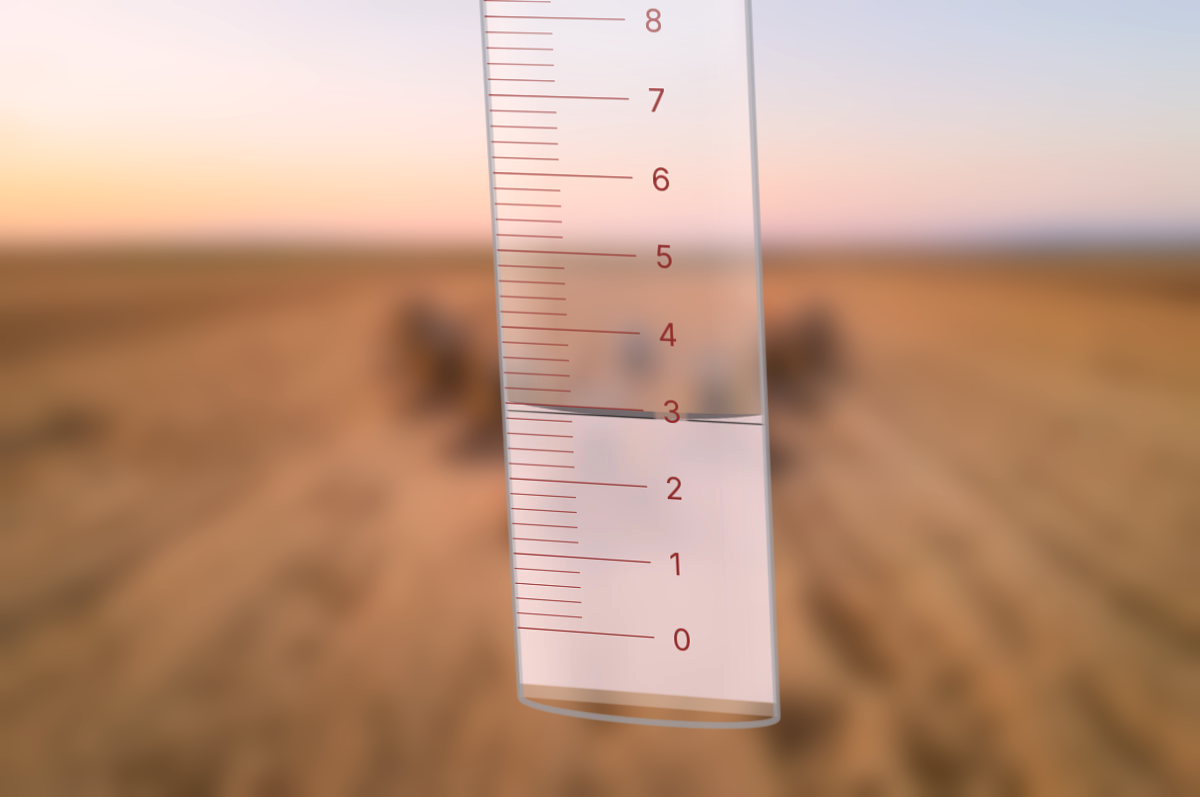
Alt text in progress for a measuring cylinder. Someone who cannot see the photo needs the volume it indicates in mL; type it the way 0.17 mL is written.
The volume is 2.9 mL
